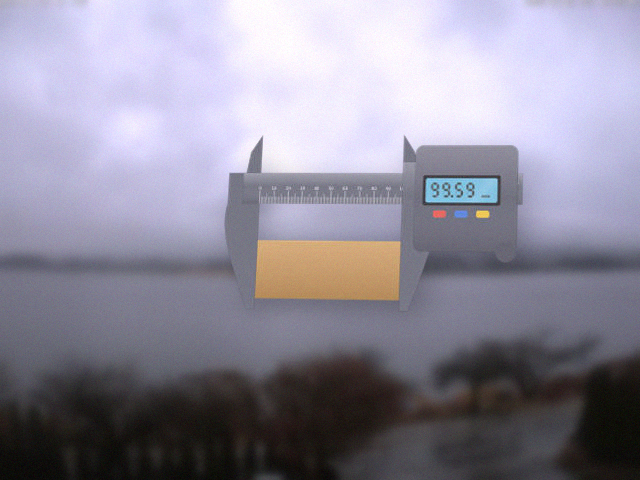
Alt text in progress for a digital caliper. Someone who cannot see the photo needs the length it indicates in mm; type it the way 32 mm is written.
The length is 99.59 mm
